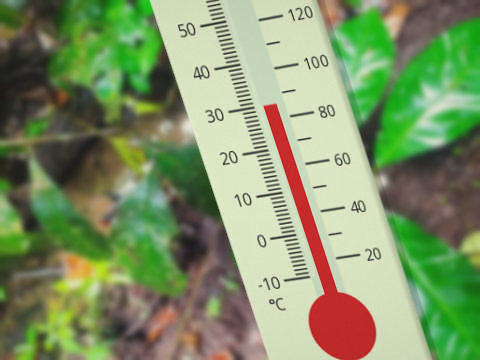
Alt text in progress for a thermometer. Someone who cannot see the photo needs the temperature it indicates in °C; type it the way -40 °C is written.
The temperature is 30 °C
